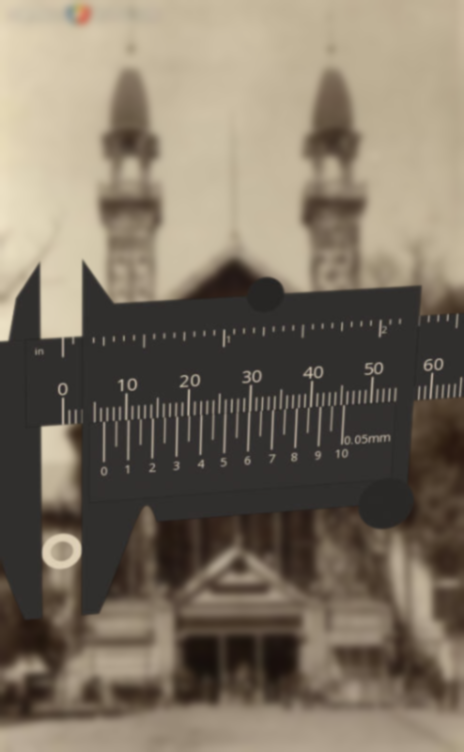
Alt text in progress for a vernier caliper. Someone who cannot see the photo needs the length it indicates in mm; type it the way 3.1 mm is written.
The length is 6.5 mm
